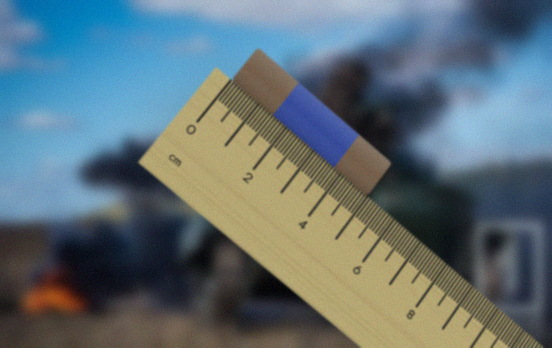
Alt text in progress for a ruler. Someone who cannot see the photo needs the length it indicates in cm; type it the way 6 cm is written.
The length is 5 cm
